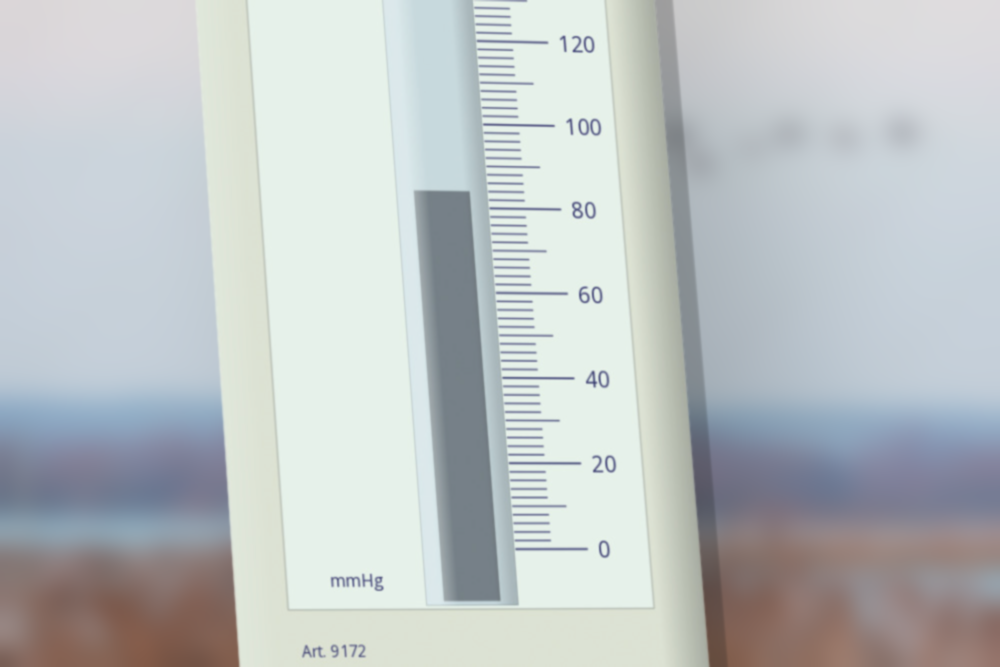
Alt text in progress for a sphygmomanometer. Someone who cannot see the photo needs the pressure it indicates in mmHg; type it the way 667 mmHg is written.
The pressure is 84 mmHg
